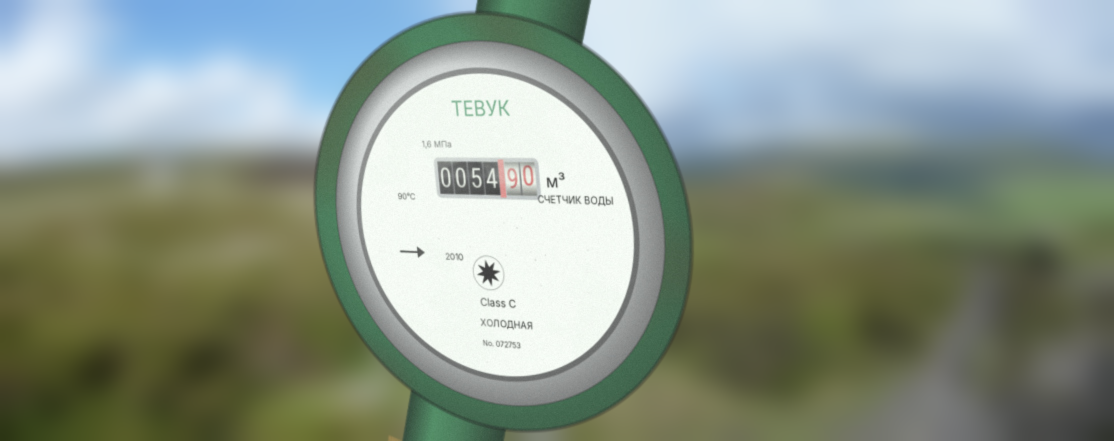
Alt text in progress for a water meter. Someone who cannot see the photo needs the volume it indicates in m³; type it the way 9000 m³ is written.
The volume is 54.90 m³
